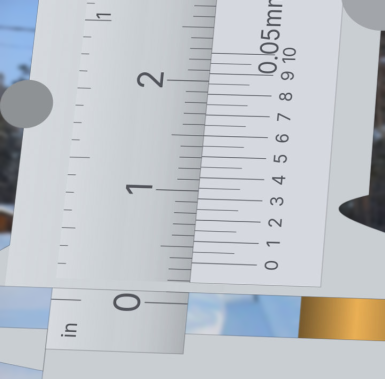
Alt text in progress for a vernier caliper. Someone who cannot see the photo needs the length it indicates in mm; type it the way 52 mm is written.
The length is 3.6 mm
